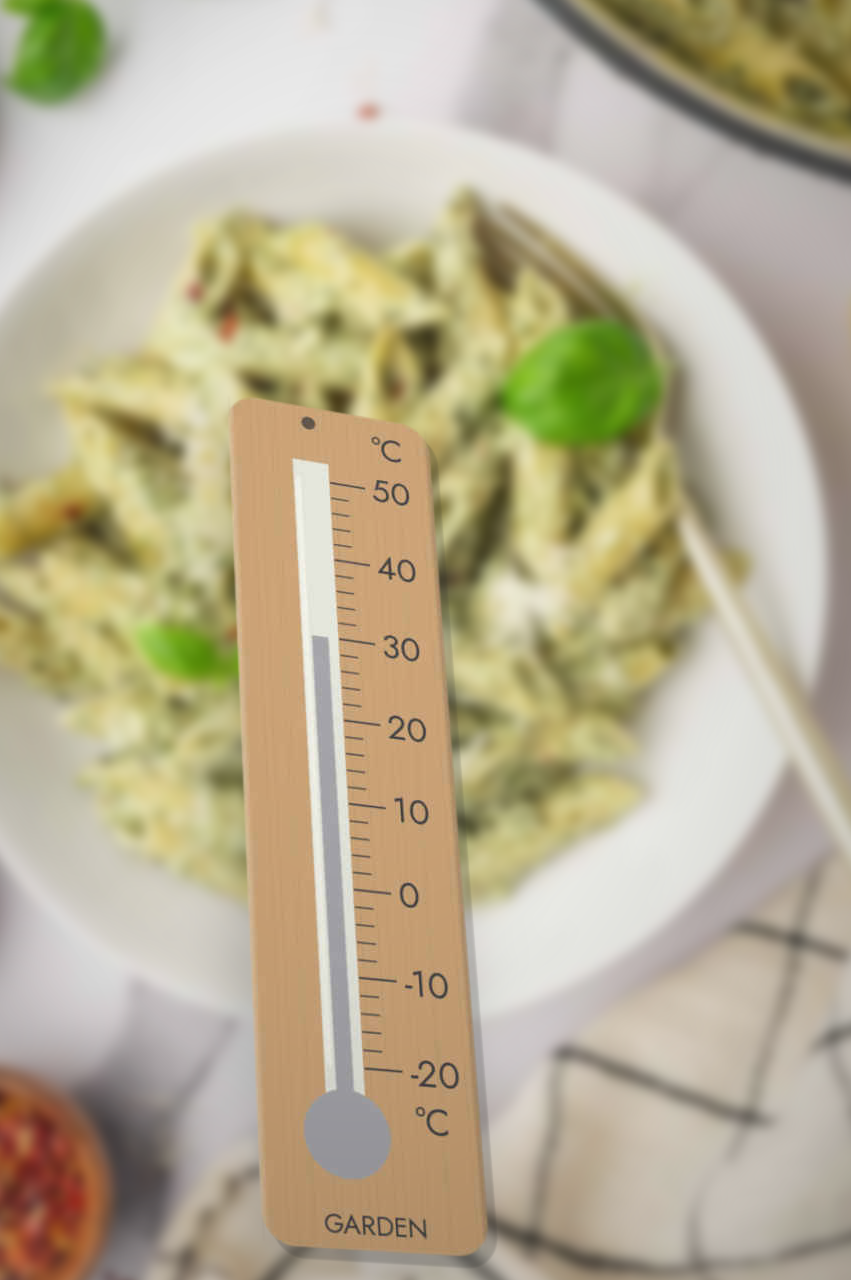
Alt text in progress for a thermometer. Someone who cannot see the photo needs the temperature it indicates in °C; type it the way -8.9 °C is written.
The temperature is 30 °C
